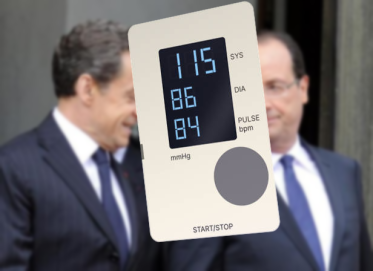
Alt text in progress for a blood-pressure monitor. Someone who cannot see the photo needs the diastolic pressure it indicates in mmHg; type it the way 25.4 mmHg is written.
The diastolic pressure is 86 mmHg
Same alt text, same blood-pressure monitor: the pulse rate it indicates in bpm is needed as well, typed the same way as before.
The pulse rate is 84 bpm
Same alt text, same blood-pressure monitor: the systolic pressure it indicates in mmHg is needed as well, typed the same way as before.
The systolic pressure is 115 mmHg
